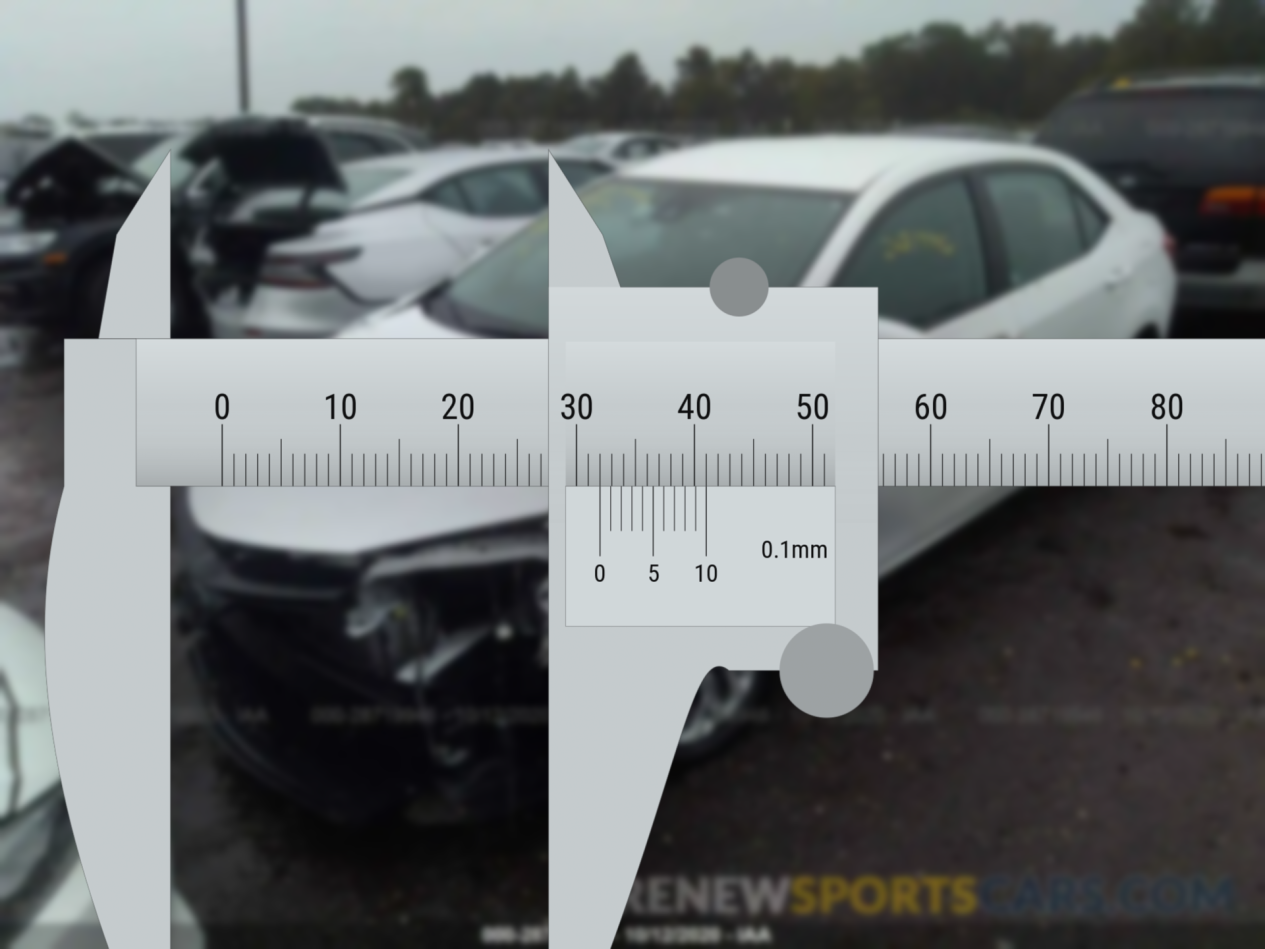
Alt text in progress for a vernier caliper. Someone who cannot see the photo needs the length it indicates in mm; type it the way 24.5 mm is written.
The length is 32.0 mm
